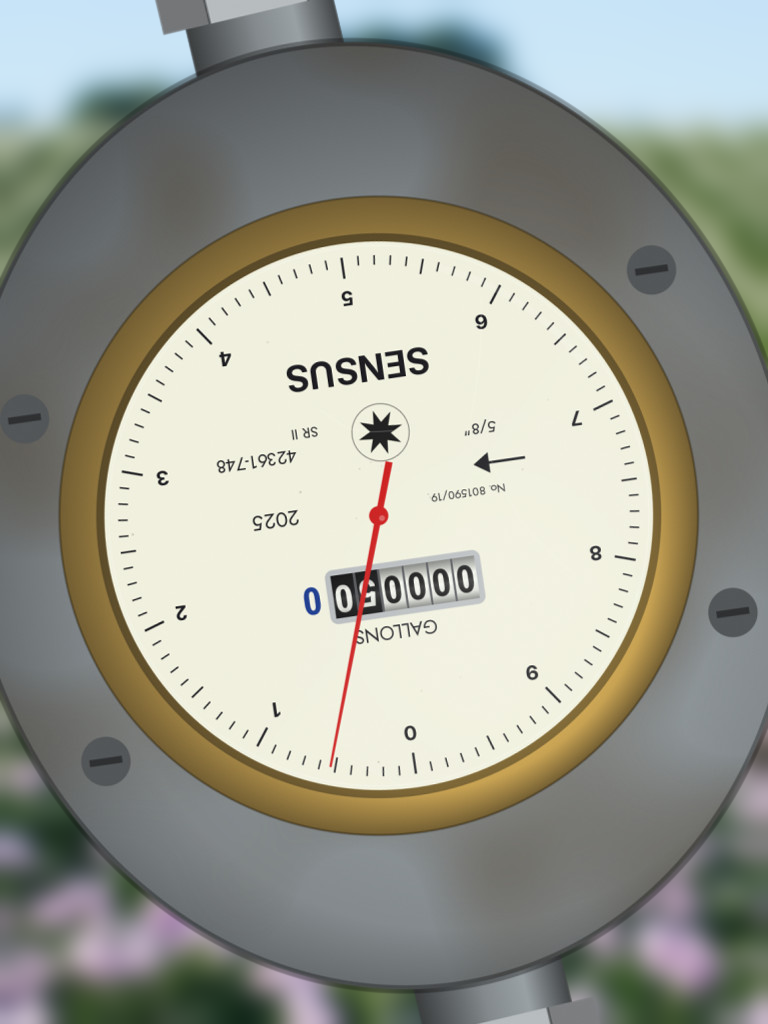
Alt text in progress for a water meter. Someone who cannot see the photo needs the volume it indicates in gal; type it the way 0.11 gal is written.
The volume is 500.5 gal
